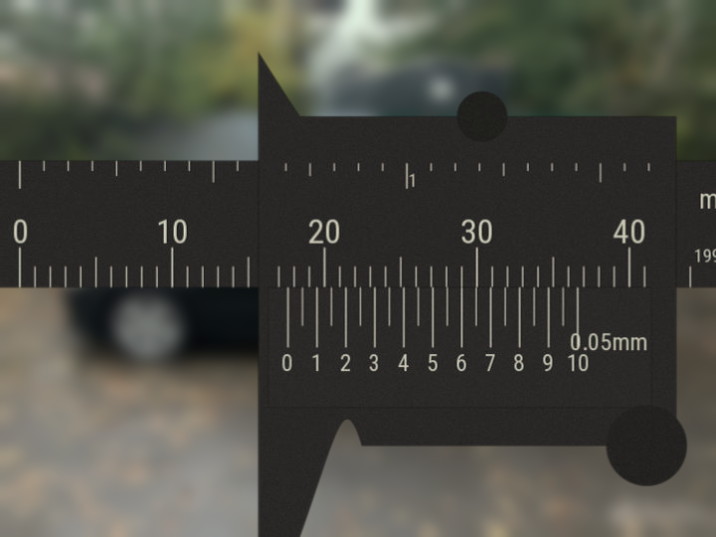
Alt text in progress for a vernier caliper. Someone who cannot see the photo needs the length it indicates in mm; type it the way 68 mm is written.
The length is 17.6 mm
